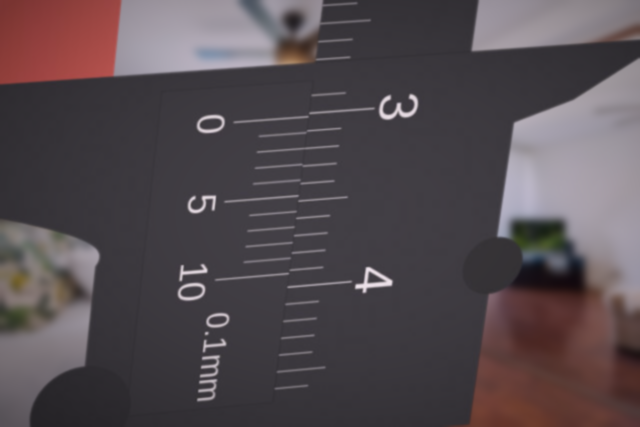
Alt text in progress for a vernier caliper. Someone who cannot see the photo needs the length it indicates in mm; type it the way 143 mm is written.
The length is 30.2 mm
